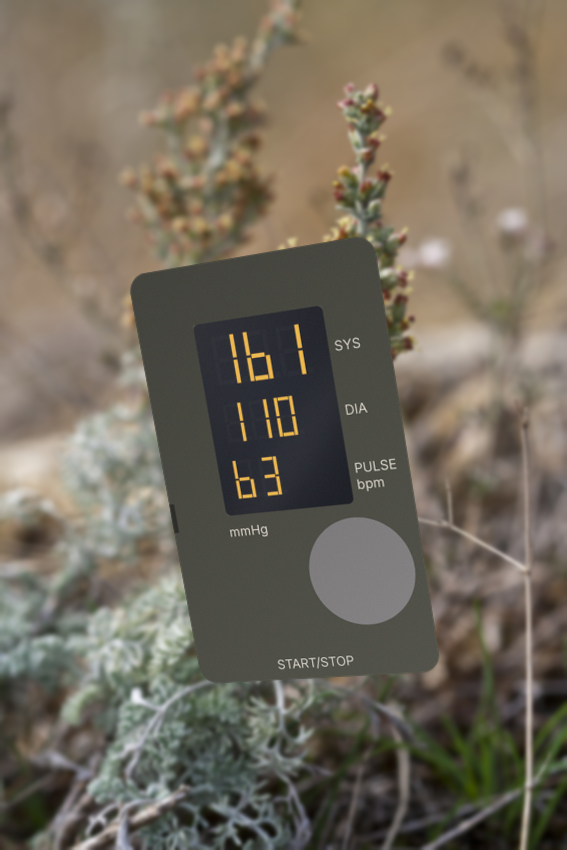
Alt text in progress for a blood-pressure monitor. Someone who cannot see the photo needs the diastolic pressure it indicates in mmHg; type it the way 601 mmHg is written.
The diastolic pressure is 110 mmHg
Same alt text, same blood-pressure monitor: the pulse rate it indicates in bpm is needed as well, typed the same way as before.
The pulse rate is 63 bpm
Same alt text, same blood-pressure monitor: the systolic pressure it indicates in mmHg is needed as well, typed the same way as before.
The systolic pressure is 161 mmHg
